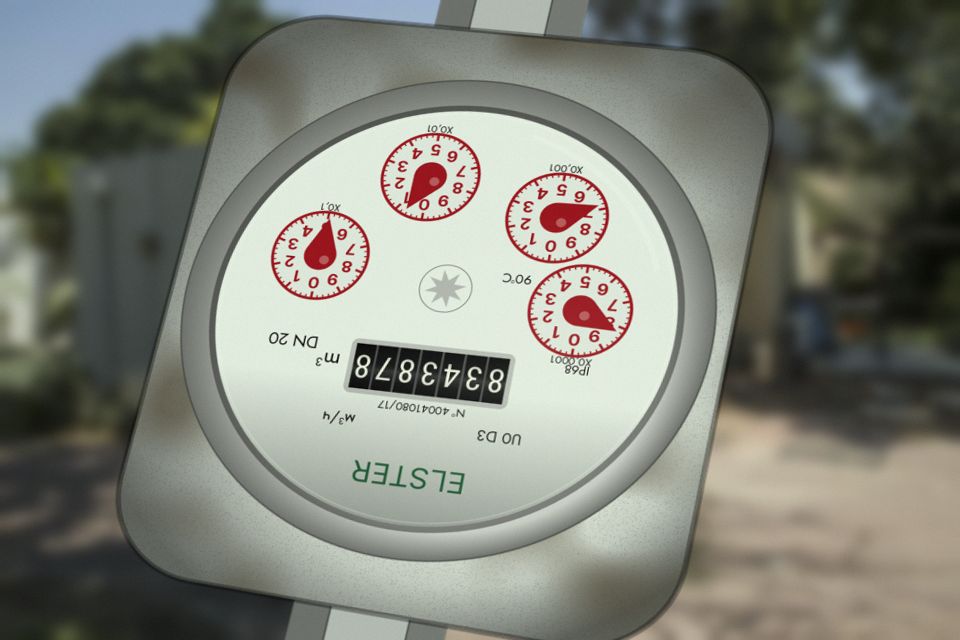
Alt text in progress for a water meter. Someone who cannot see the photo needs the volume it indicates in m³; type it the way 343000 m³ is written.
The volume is 8343878.5068 m³
